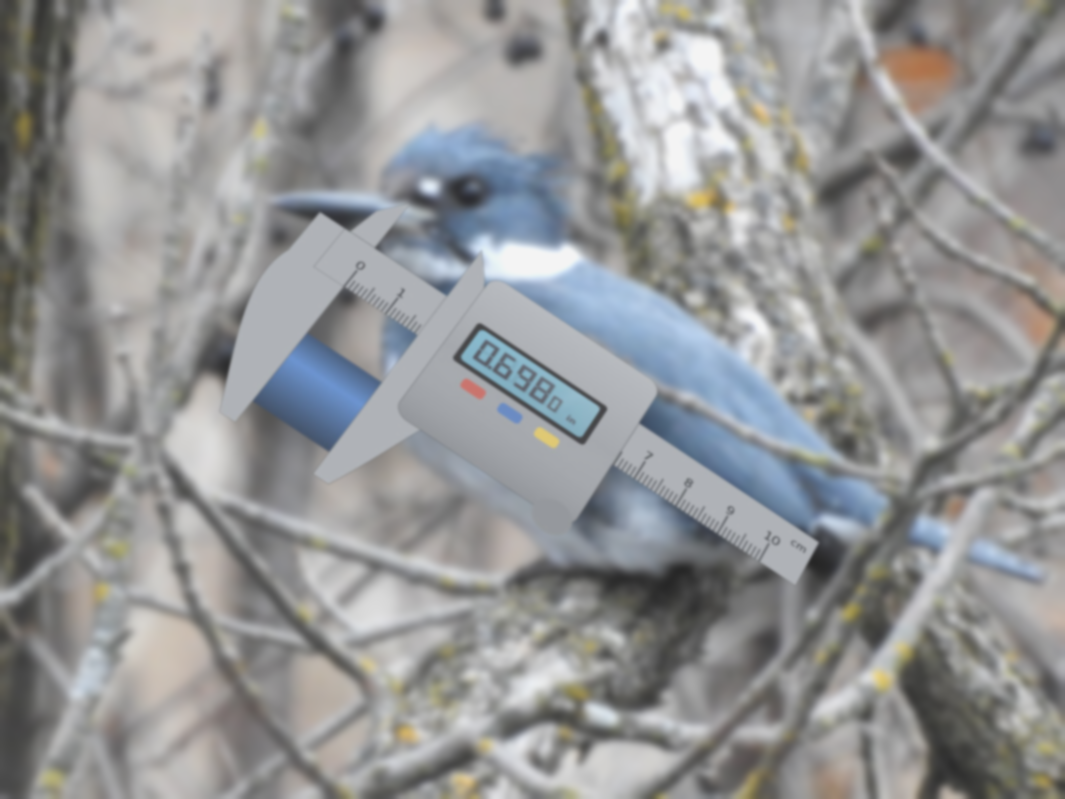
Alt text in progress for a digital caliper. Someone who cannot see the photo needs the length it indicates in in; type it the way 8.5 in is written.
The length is 0.6980 in
